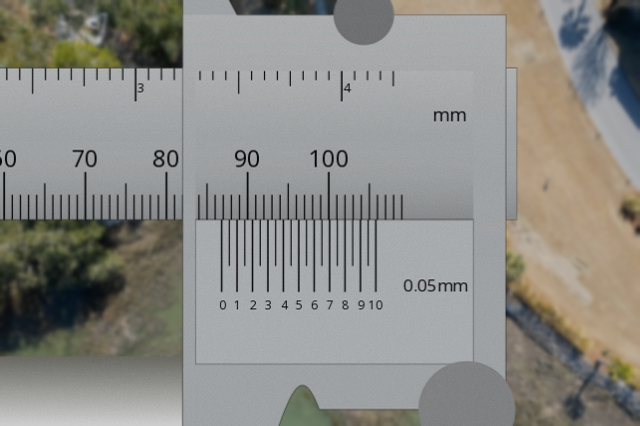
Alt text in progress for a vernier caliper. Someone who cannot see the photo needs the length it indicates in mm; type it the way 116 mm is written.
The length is 86.8 mm
